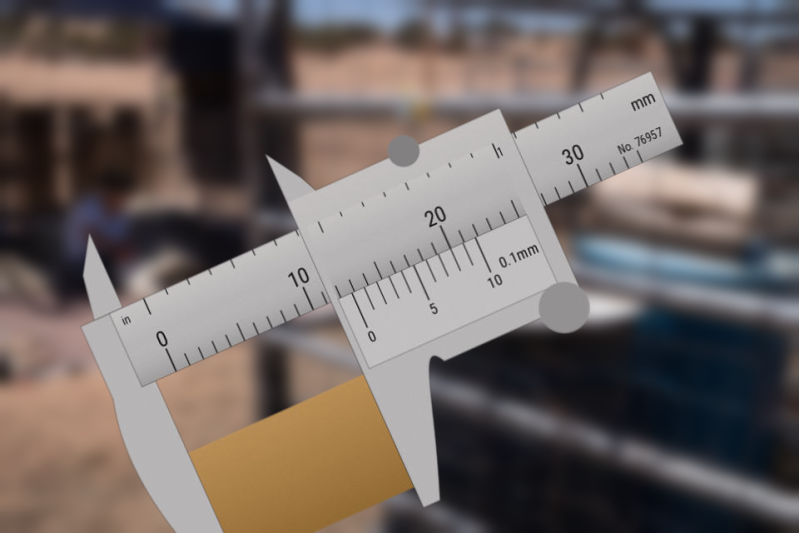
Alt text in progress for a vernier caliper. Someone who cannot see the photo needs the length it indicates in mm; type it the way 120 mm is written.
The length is 12.8 mm
